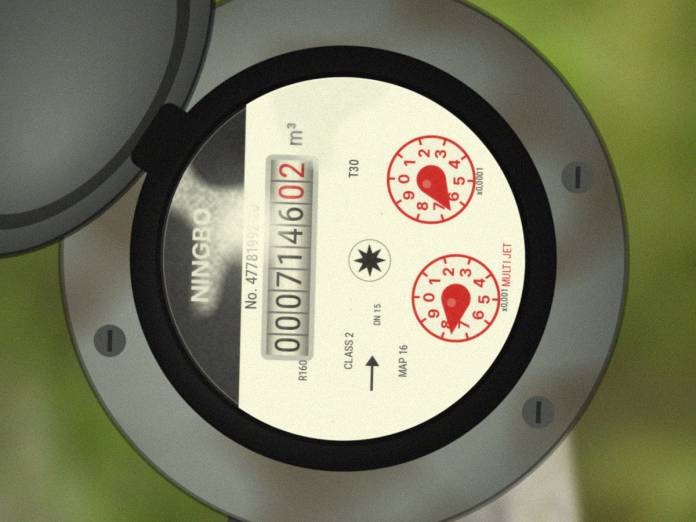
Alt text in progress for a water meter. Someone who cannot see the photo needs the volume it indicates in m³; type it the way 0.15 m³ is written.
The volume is 7146.0276 m³
